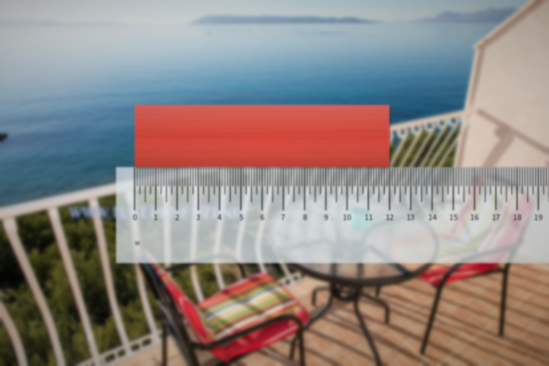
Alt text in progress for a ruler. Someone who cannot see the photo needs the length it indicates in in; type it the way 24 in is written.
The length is 12 in
